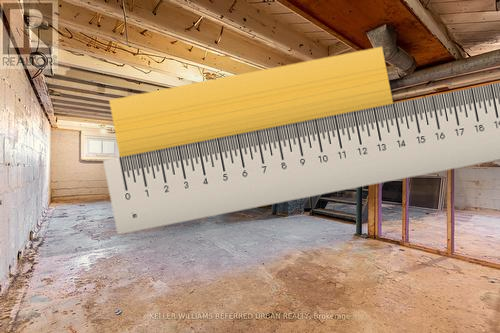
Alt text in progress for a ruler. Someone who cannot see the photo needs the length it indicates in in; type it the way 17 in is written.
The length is 14 in
